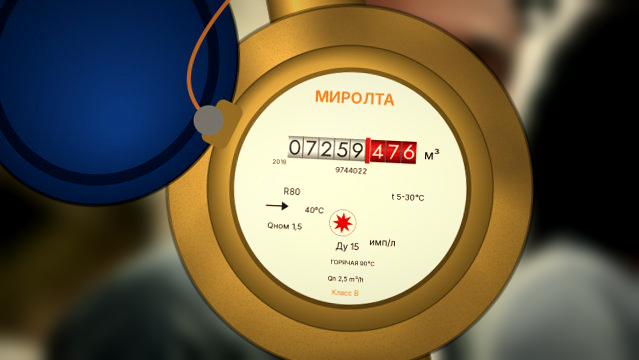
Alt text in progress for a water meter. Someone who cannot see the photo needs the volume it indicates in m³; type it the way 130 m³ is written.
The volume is 7259.476 m³
